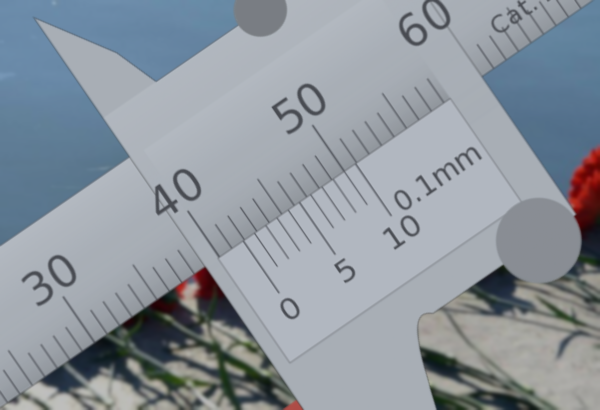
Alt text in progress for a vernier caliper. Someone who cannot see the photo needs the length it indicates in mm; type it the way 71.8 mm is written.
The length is 41.9 mm
